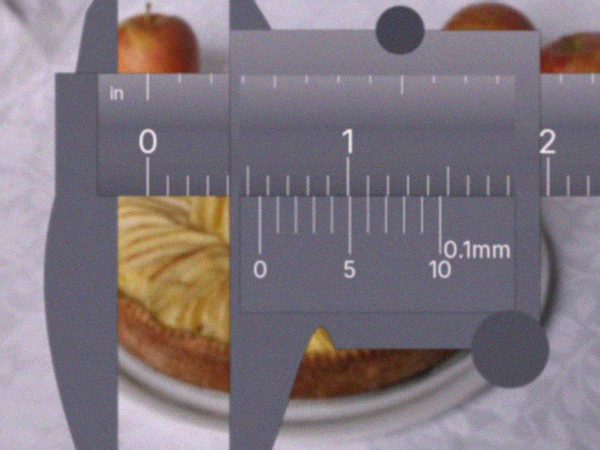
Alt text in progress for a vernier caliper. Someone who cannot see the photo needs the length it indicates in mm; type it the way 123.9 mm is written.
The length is 5.6 mm
